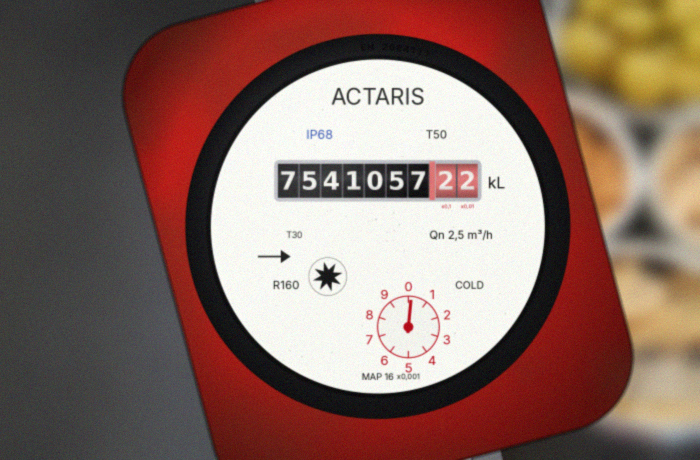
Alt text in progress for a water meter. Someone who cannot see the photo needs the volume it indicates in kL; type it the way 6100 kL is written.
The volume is 7541057.220 kL
